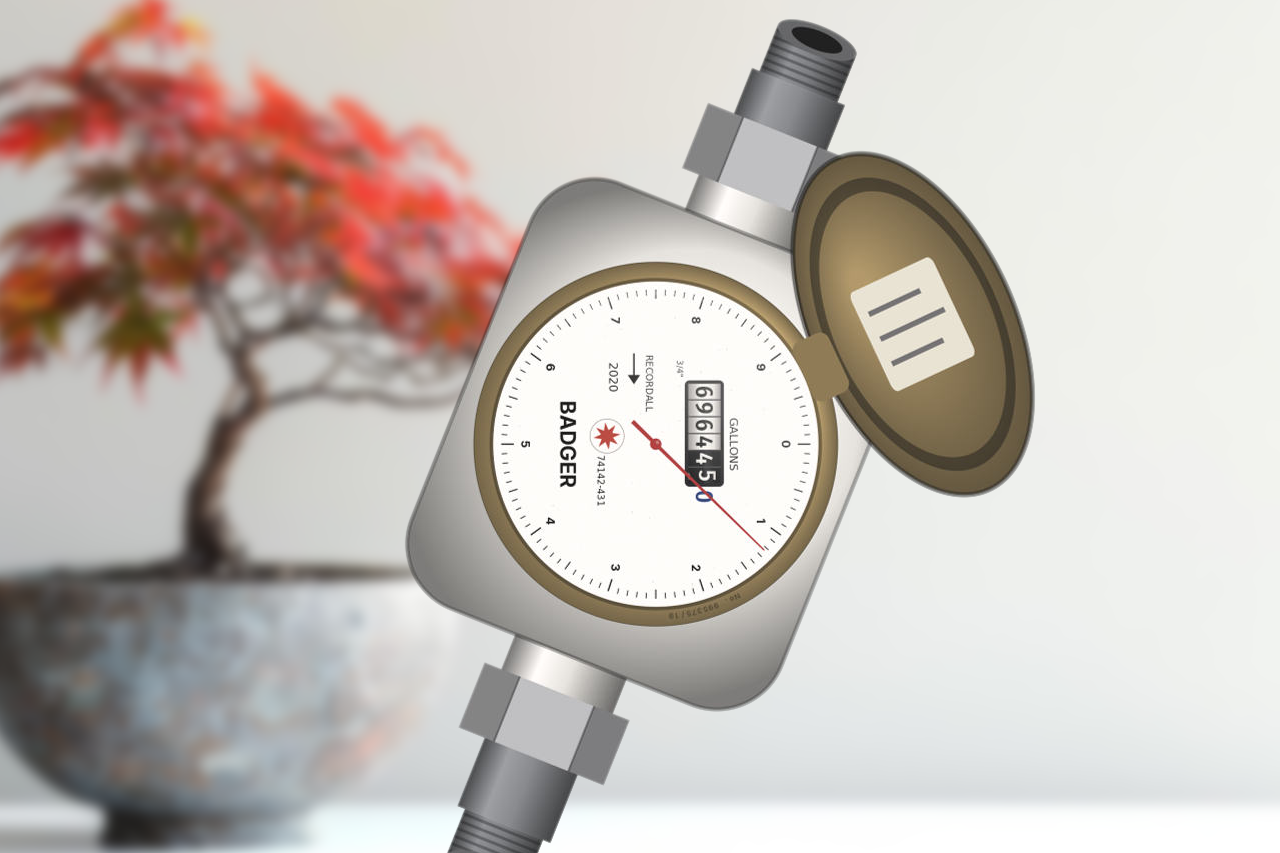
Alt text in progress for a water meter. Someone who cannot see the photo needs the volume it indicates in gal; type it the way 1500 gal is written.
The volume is 6964451.2 gal
